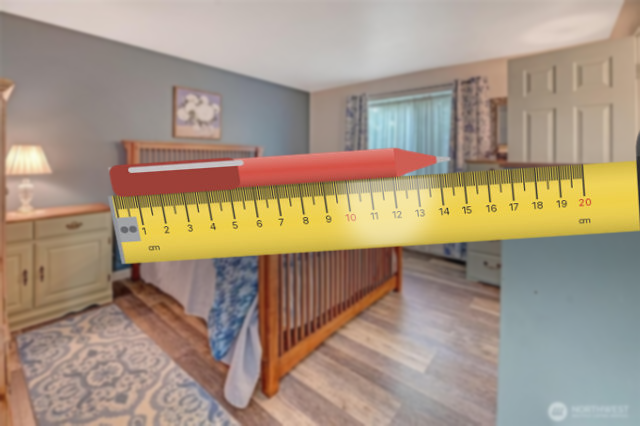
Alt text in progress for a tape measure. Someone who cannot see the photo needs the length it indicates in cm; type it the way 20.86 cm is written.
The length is 14.5 cm
